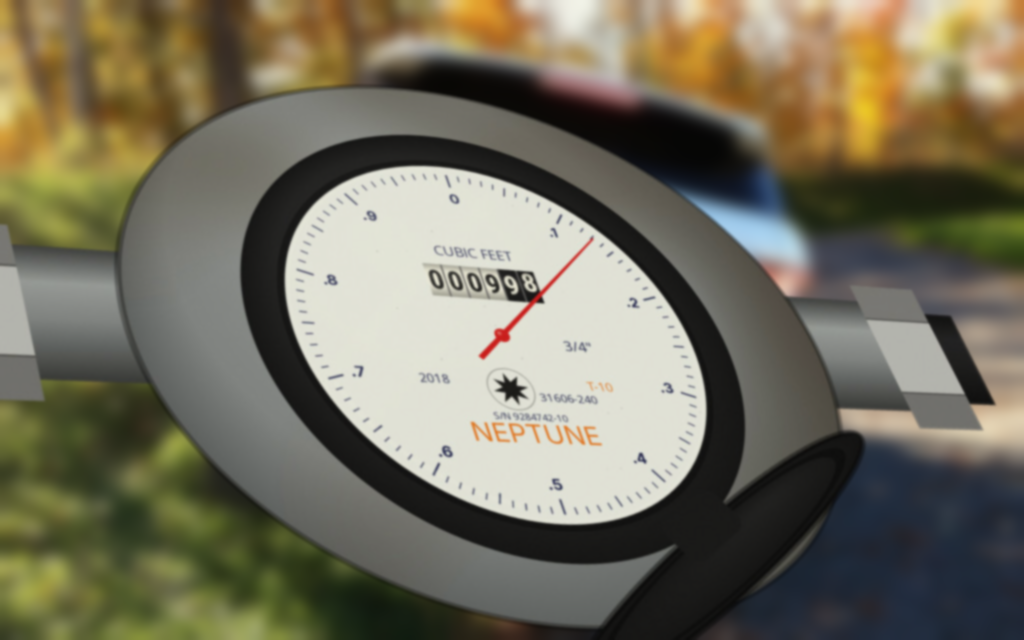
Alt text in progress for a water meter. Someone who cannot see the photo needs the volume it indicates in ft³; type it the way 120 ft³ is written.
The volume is 998.13 ft³
